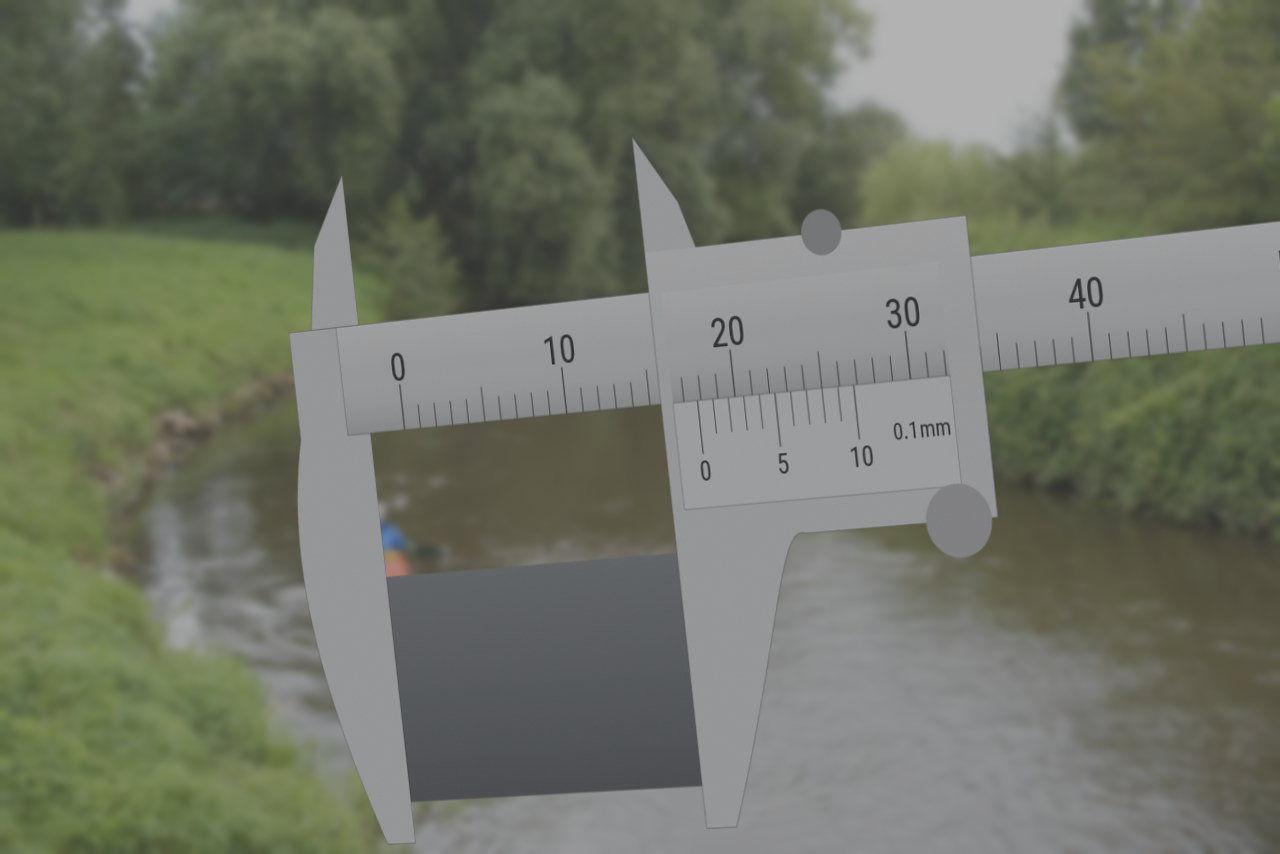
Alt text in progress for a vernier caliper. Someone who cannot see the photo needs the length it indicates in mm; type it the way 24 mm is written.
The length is 17.8 mm
